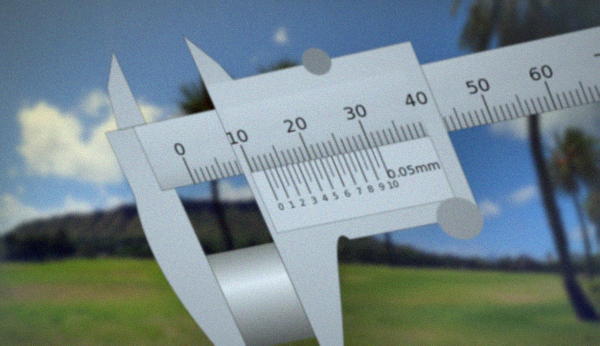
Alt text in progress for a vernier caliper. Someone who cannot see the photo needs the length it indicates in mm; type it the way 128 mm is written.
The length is 12.0 mm
